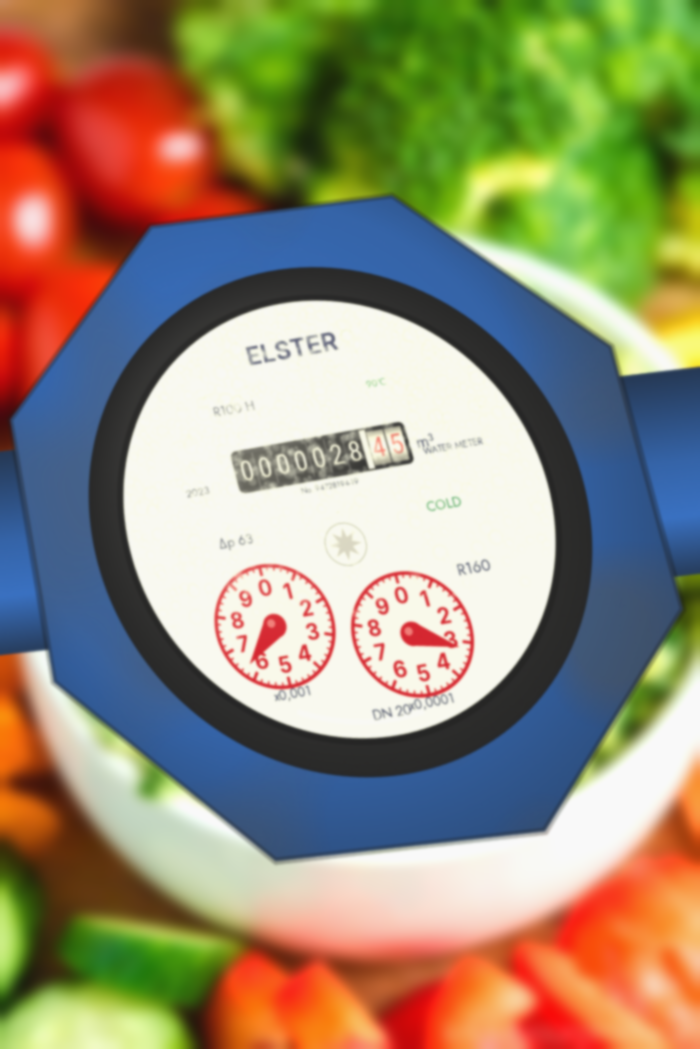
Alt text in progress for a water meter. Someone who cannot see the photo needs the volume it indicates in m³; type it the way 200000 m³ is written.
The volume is 28.4563 m³
